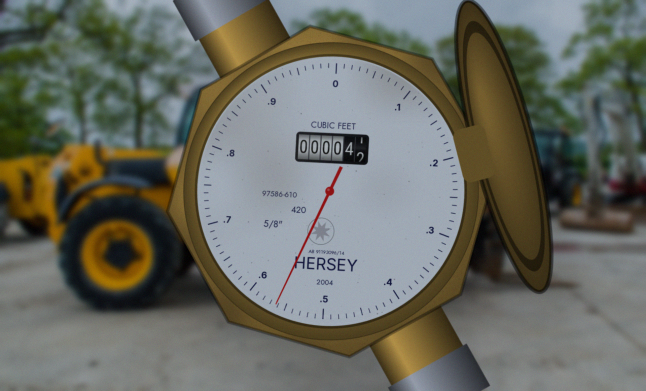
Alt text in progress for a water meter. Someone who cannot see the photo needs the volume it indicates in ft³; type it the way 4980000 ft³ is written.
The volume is 41.56 ft³
